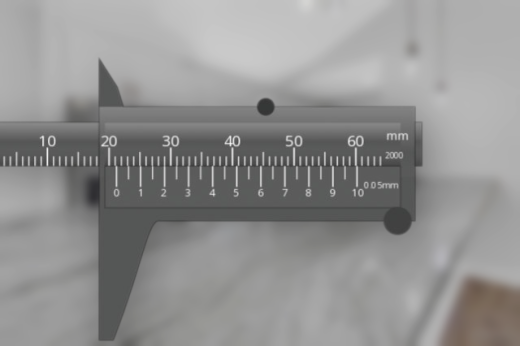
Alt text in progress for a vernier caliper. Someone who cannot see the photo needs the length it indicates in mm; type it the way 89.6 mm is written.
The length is 21.2 mm
